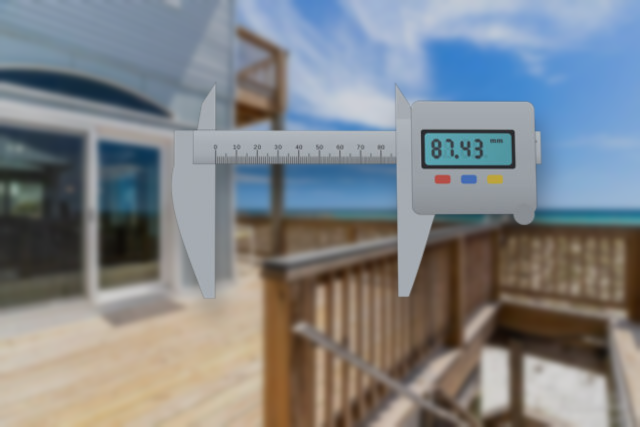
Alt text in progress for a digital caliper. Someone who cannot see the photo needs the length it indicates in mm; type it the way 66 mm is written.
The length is 87.43 mm
